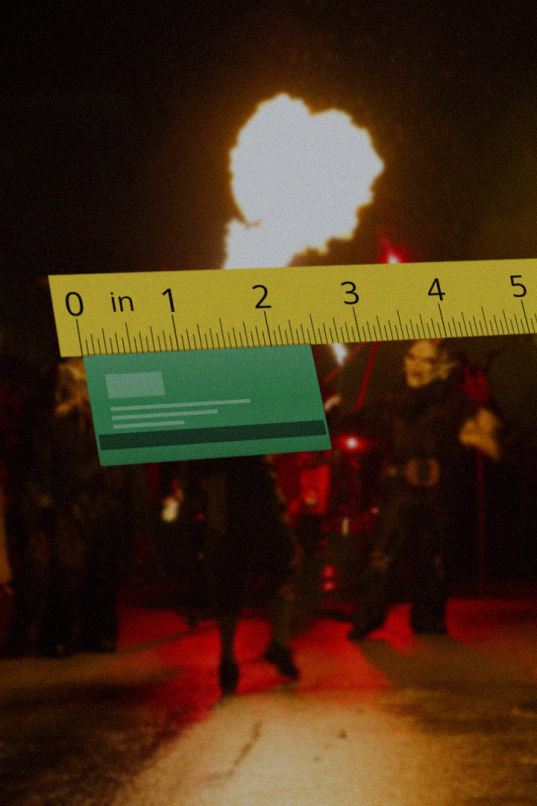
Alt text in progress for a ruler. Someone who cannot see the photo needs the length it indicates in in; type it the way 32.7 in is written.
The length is 2.4375 in
